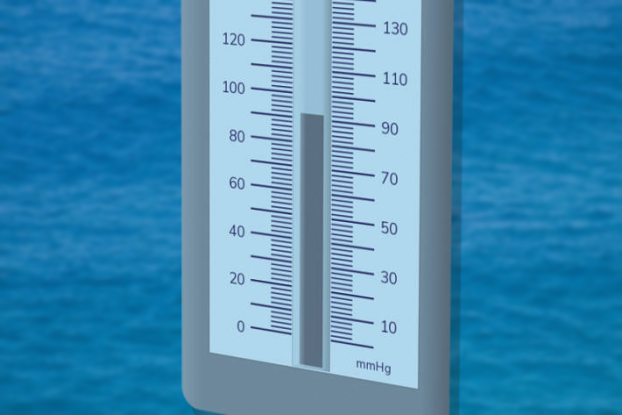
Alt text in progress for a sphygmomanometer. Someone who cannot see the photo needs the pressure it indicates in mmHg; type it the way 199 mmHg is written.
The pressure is 92 mmHg
